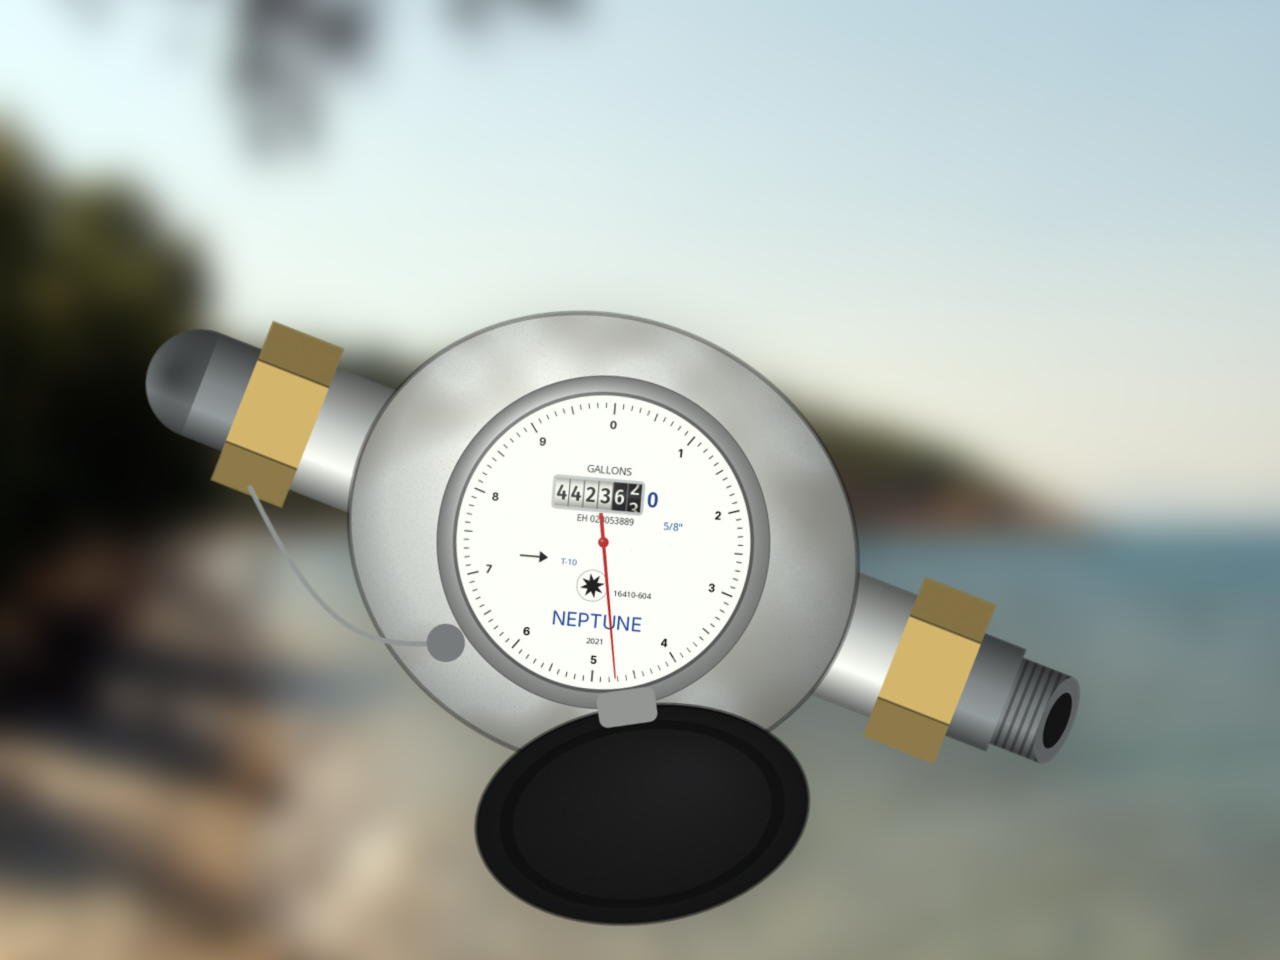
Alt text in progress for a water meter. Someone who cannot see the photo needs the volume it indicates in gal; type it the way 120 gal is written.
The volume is 4423624.7 gal
